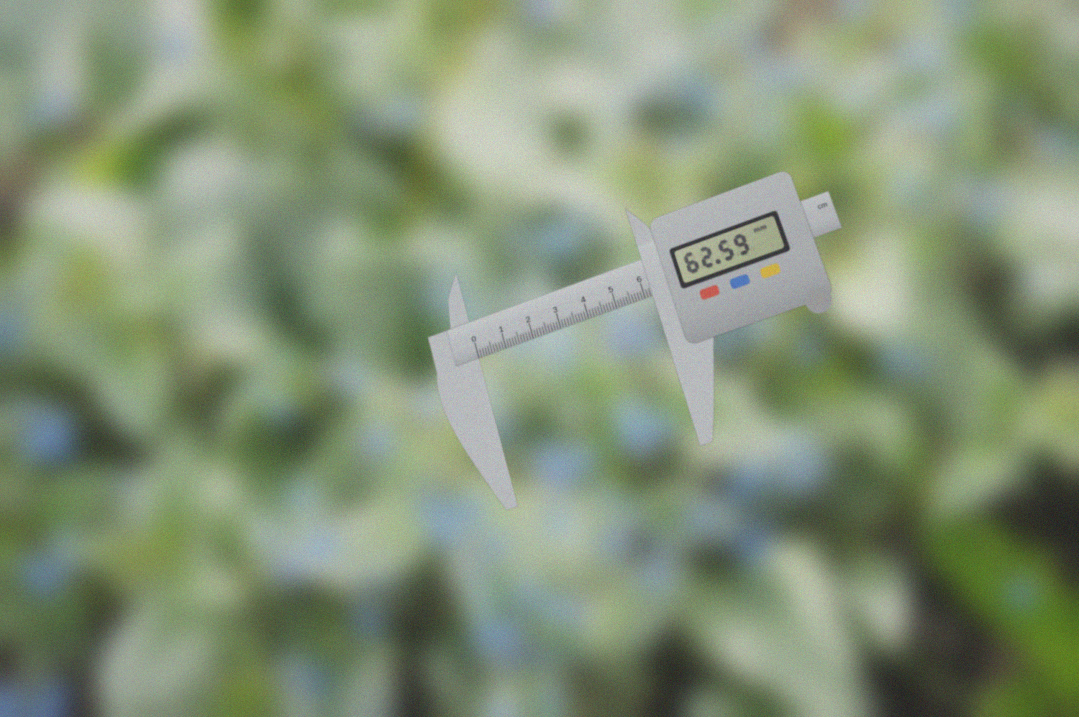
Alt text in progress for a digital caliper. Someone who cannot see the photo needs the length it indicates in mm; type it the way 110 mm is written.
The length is 62.59 mm
